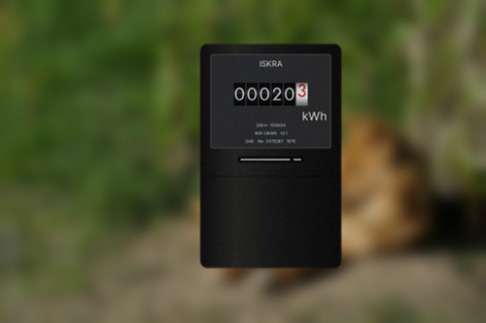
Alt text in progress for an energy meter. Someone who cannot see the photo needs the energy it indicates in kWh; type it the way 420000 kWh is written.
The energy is 20.3 kWh
